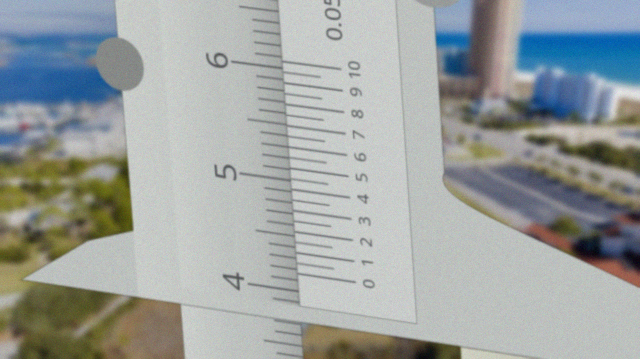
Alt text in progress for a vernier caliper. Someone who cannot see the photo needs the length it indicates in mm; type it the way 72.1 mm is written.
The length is 41.6 mm
